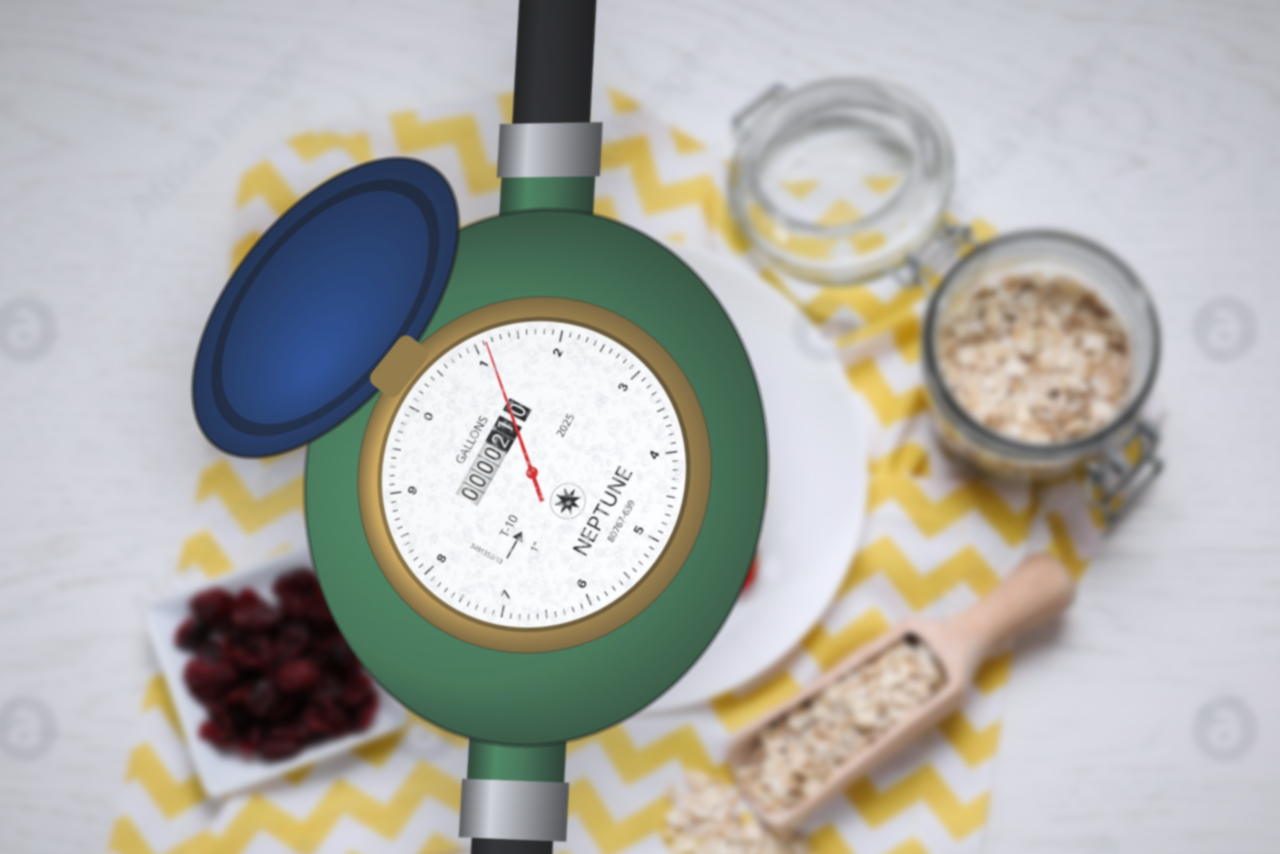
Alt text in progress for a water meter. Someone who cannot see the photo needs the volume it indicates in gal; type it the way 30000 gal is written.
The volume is 211.1 gal
